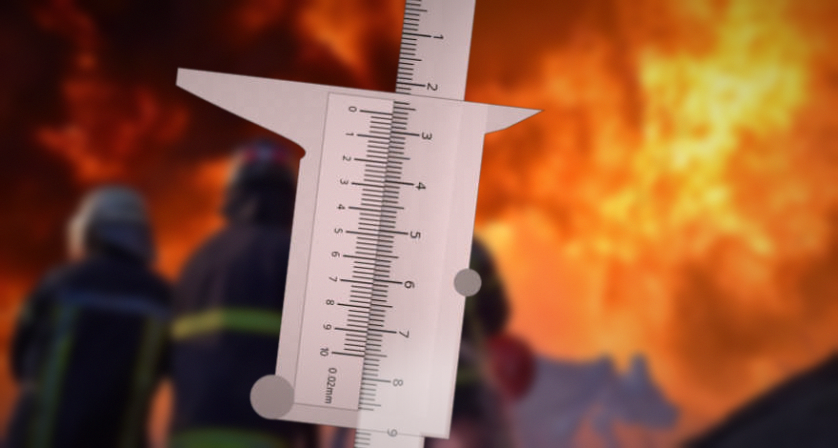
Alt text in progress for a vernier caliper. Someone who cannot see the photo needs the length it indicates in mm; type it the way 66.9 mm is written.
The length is 26.5 mm
